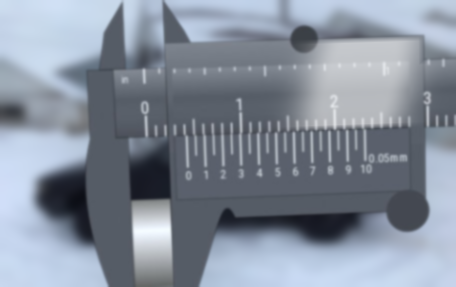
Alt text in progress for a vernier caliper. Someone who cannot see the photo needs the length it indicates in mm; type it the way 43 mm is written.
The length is 4.2 mm
